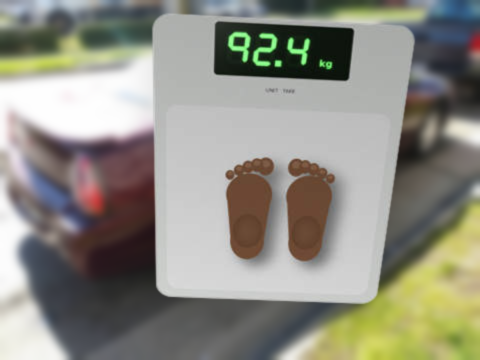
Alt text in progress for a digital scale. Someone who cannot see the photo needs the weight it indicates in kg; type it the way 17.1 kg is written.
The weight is 92.4 kg
